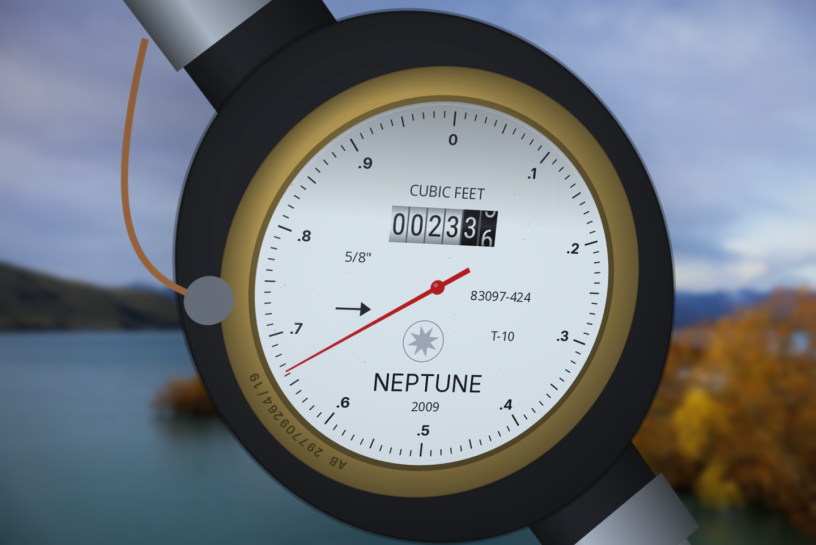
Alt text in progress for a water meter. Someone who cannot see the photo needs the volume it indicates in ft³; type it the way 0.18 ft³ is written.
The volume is 2335.66 ft³
